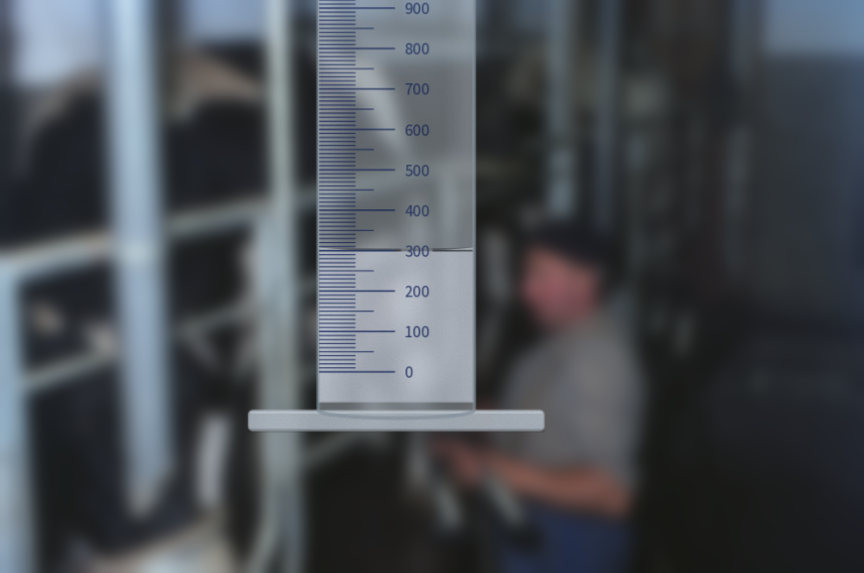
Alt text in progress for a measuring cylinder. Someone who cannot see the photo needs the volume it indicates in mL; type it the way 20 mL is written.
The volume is 300 mL
